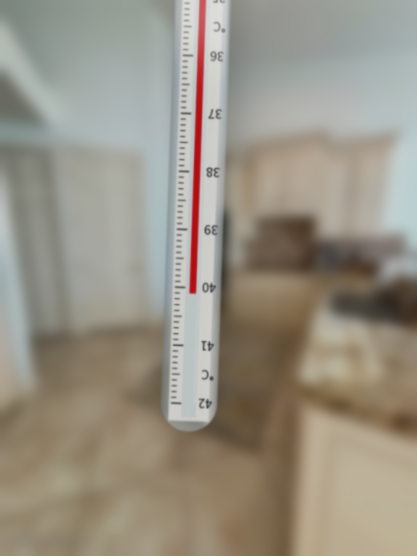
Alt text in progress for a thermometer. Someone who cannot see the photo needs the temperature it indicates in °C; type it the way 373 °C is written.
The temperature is 40.1 °C
